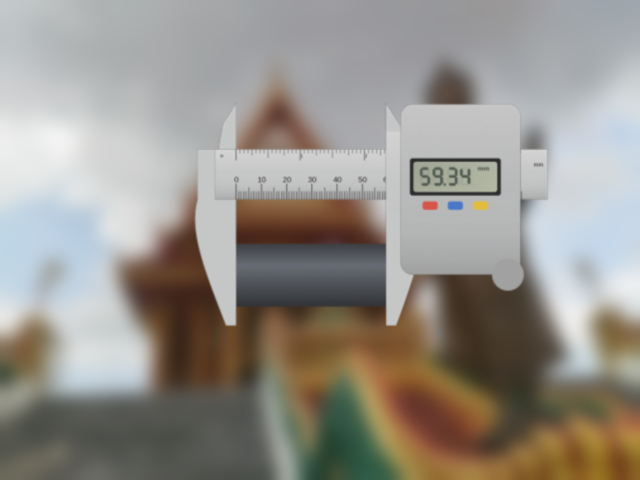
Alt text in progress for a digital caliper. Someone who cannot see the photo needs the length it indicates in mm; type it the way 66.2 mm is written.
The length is 59.34 mm
